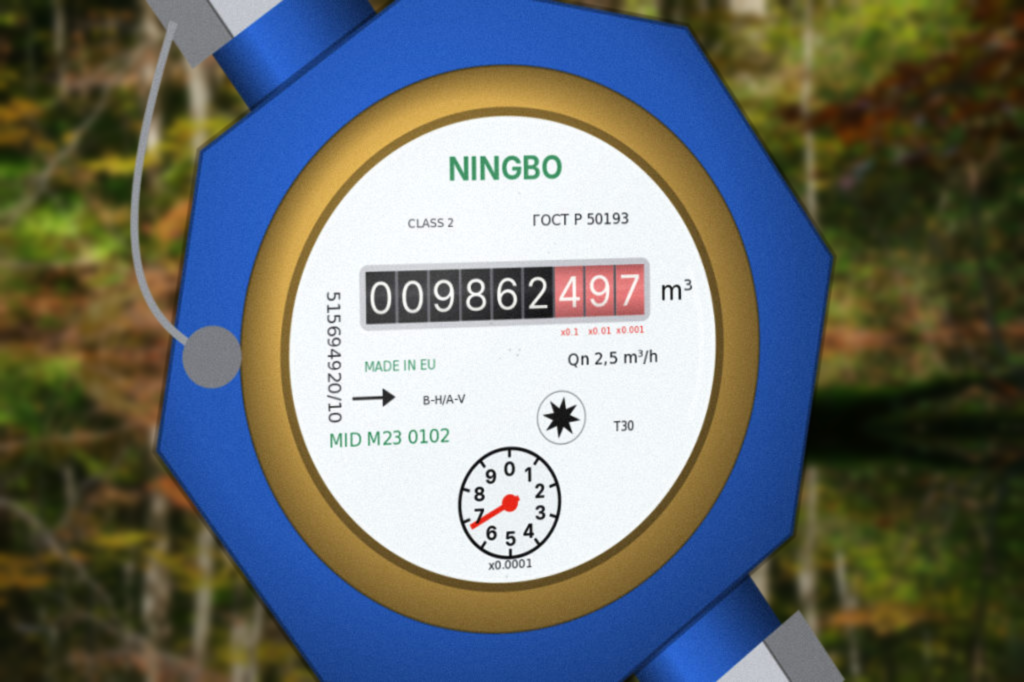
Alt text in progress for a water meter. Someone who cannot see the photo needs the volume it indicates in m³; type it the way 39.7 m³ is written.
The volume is 9862.4976 m³
